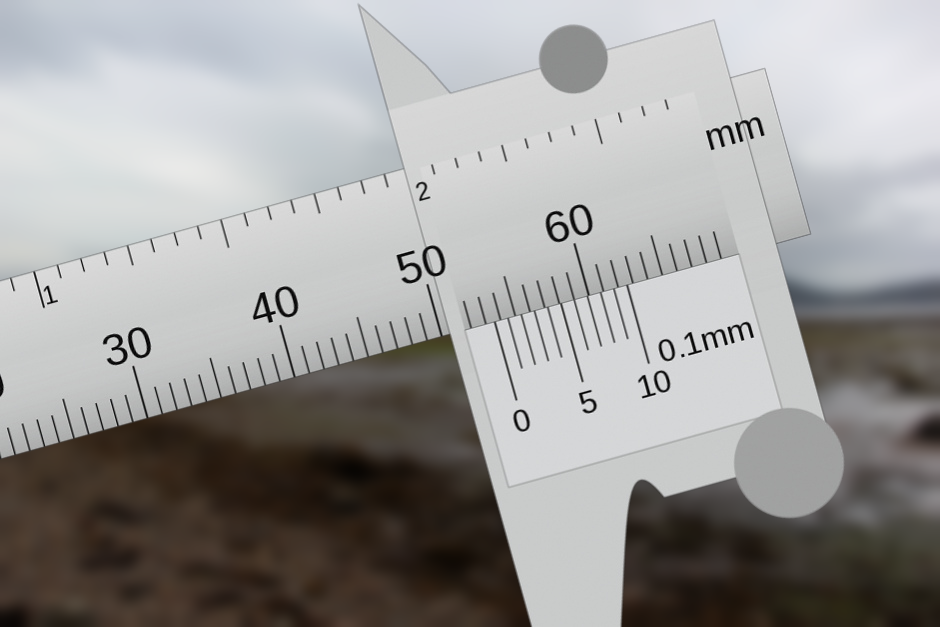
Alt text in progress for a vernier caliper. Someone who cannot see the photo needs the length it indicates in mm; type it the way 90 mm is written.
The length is 53.6 mm
